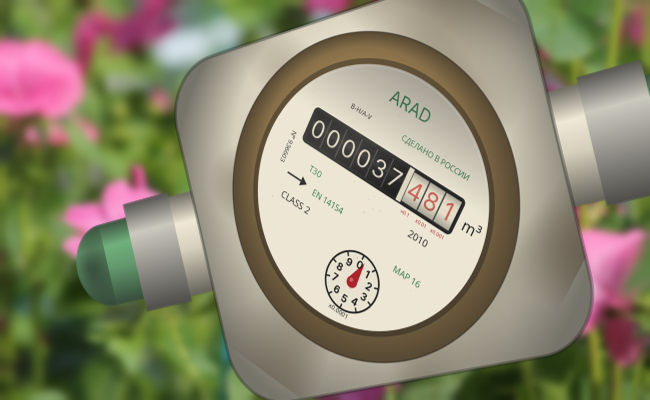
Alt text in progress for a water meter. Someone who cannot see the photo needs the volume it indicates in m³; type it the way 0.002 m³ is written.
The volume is 37.4810 m³
